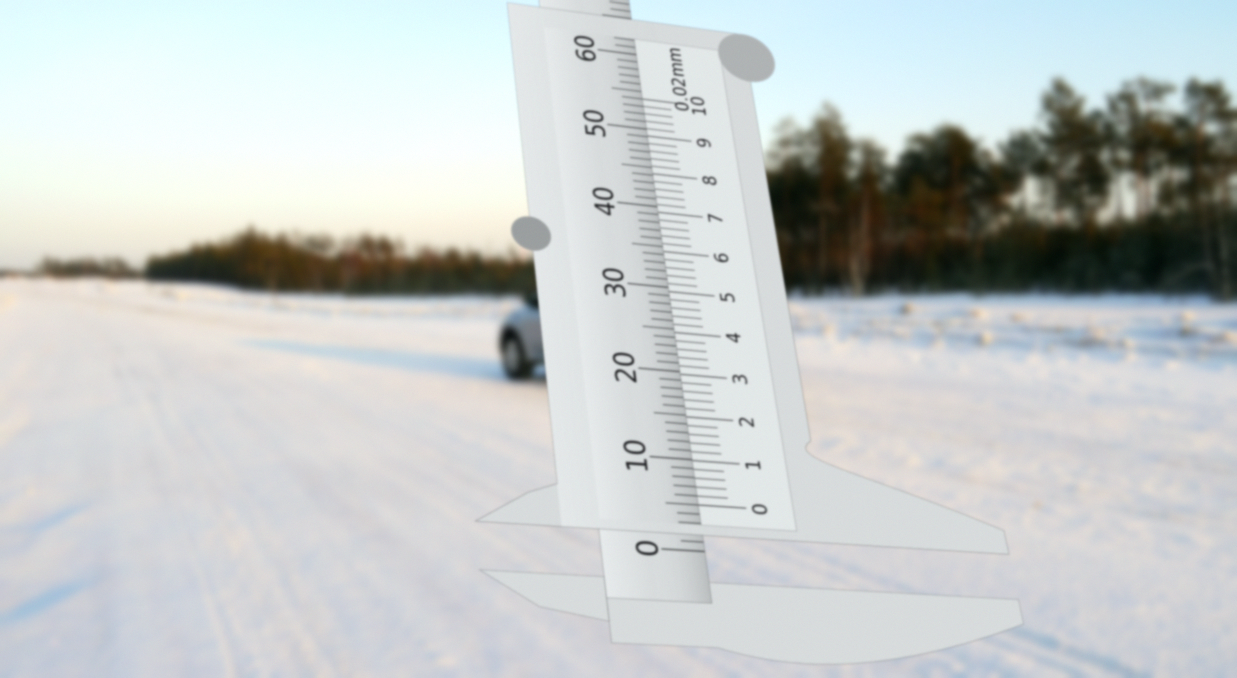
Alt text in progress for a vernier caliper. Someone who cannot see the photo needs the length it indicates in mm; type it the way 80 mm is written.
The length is 5.0 mm
